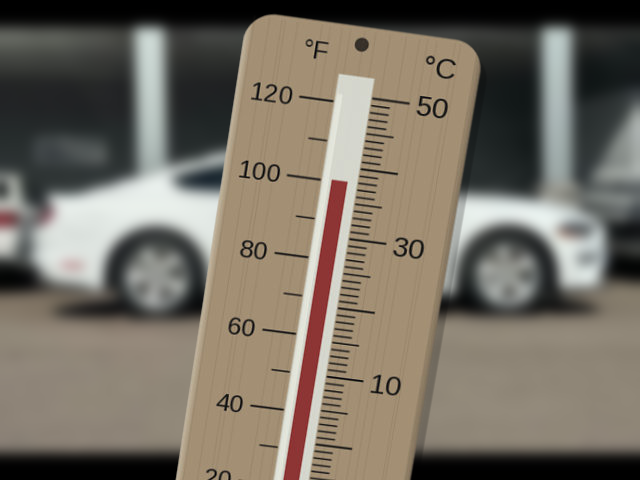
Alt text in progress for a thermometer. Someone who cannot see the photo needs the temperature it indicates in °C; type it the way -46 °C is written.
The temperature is 38 °C
